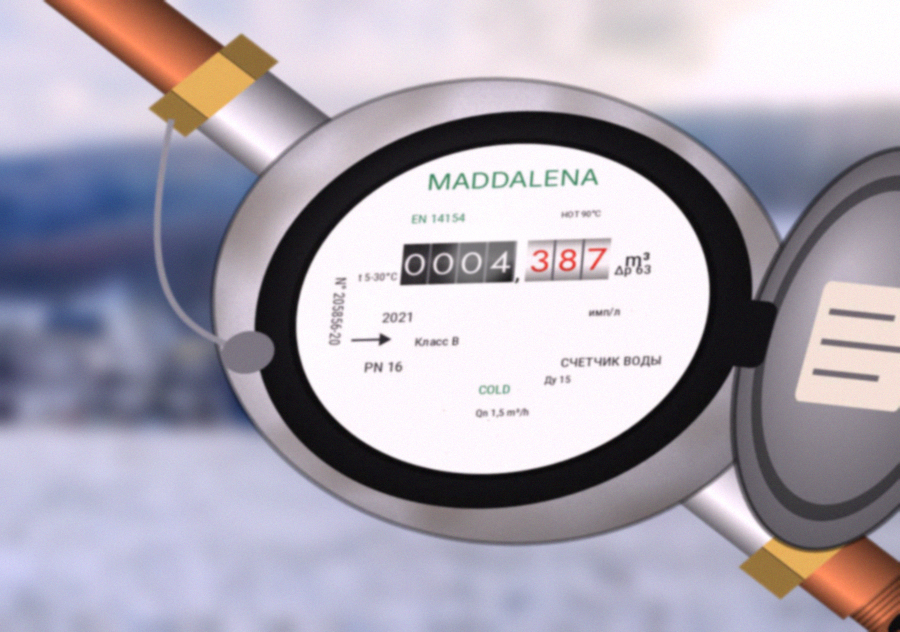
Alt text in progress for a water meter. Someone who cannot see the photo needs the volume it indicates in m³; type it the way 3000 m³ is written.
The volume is 4.387 m³
